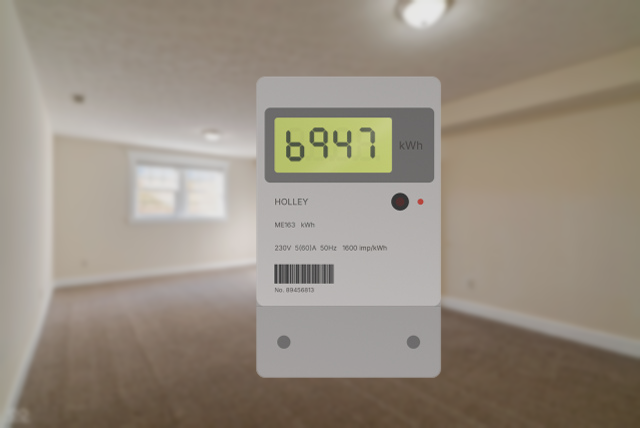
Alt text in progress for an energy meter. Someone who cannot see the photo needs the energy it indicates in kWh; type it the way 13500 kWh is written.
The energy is 6947 kWh
